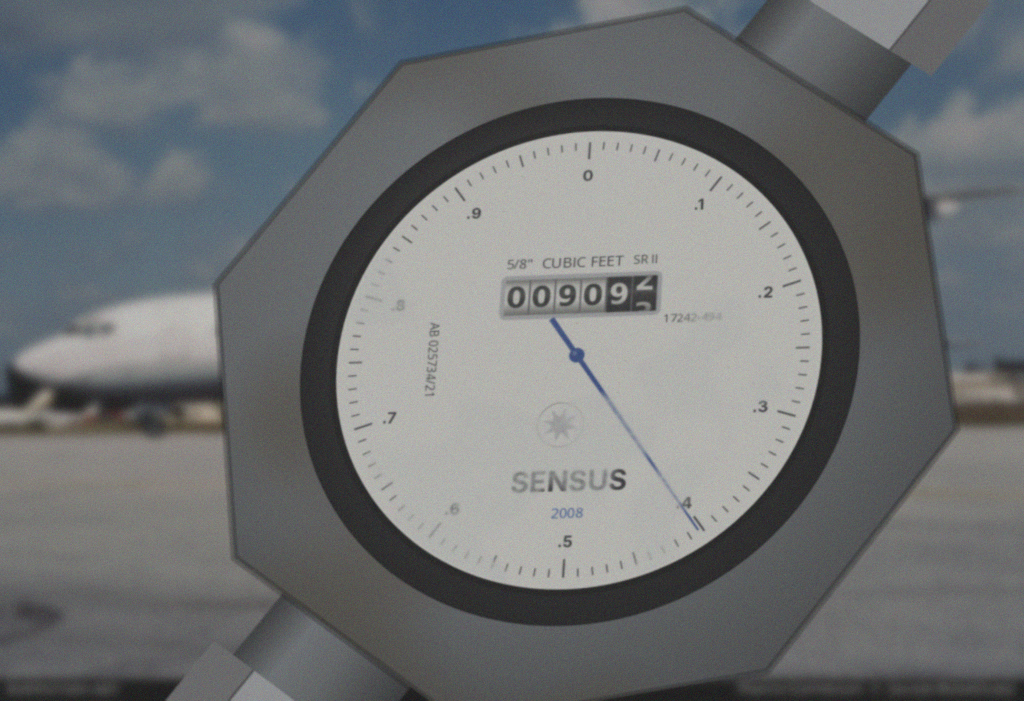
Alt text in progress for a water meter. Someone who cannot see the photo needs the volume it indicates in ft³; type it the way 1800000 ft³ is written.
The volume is 9092.40 ft³
